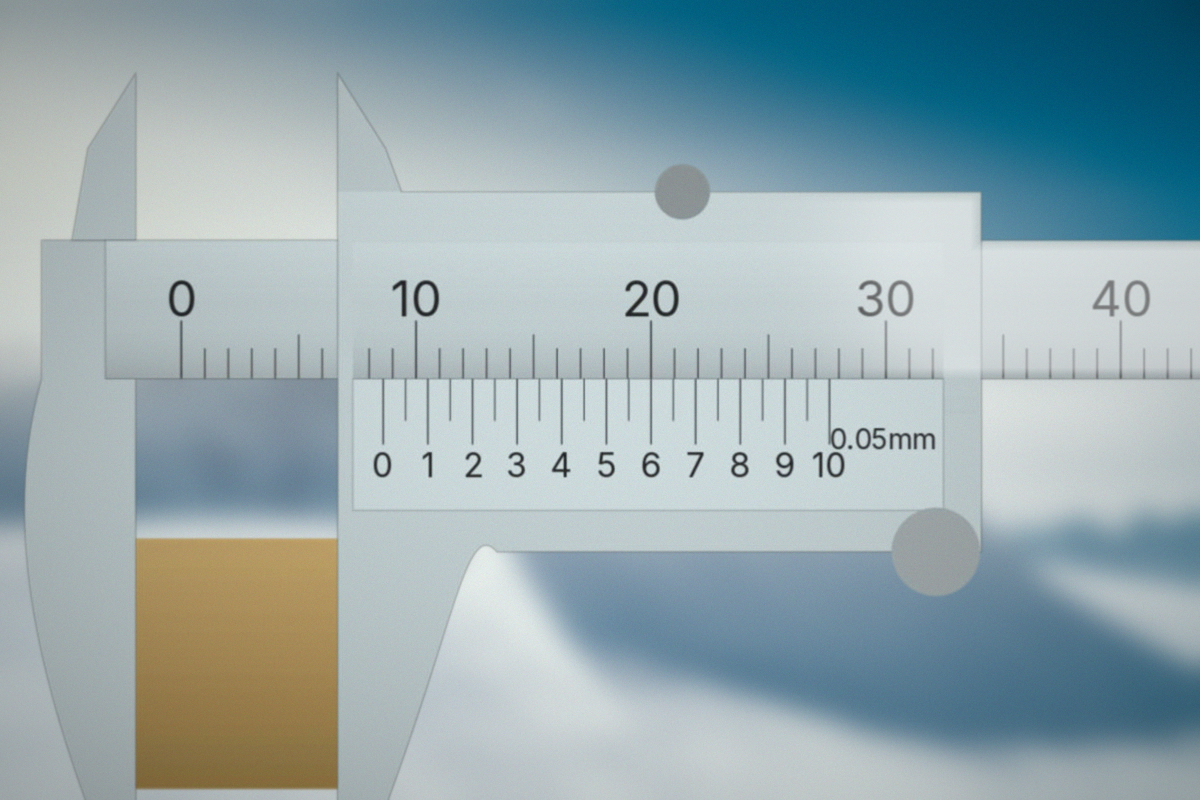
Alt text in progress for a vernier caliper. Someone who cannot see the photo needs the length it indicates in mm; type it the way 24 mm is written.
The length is 8.6 mm
